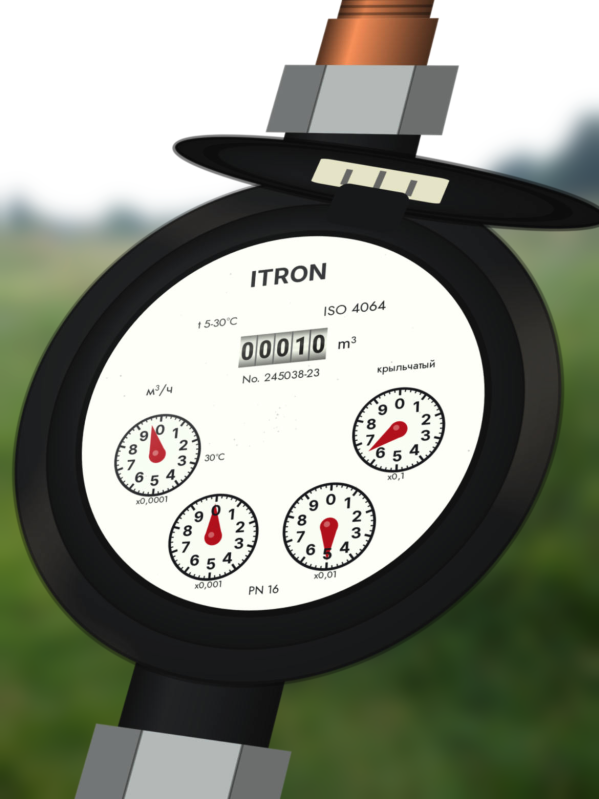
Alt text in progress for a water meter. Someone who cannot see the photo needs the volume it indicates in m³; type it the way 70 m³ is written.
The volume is 10.6499 m³
